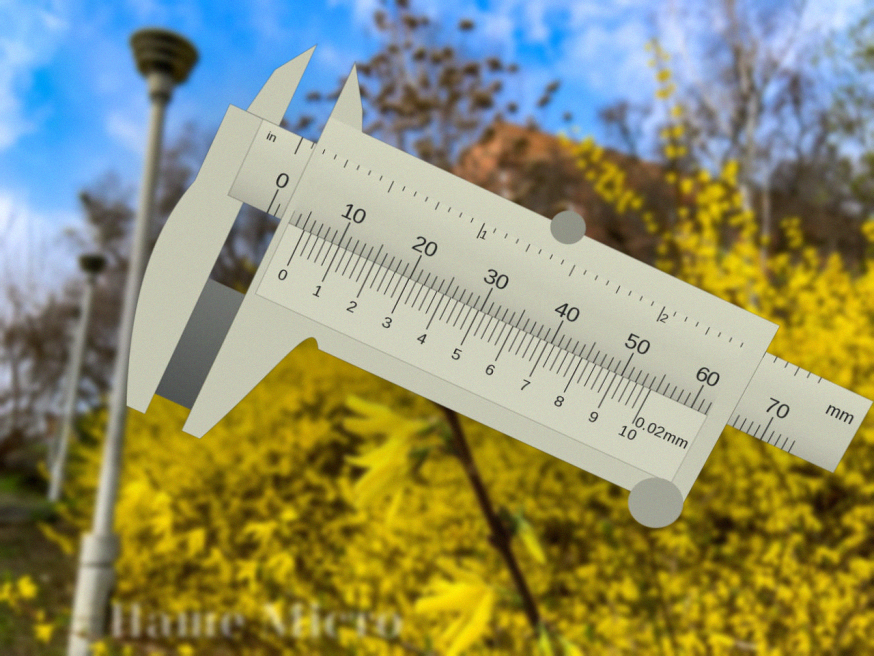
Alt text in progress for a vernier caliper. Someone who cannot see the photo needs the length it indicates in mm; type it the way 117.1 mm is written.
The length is 5.2 mm
